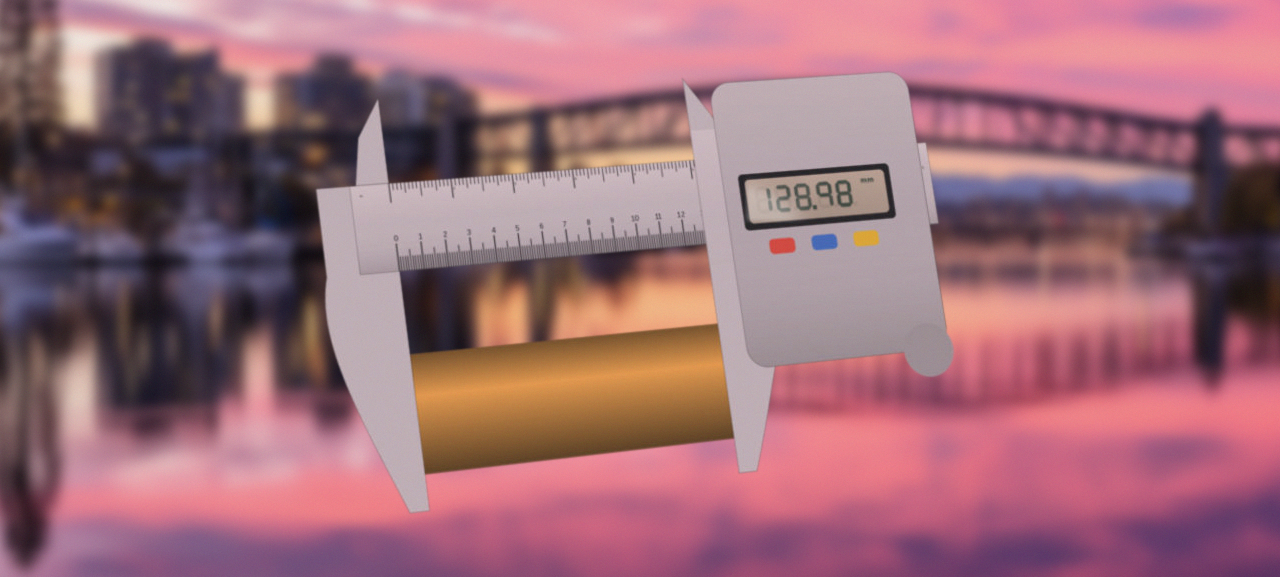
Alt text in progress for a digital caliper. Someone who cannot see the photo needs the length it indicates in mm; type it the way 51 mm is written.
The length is 128.98 mm
